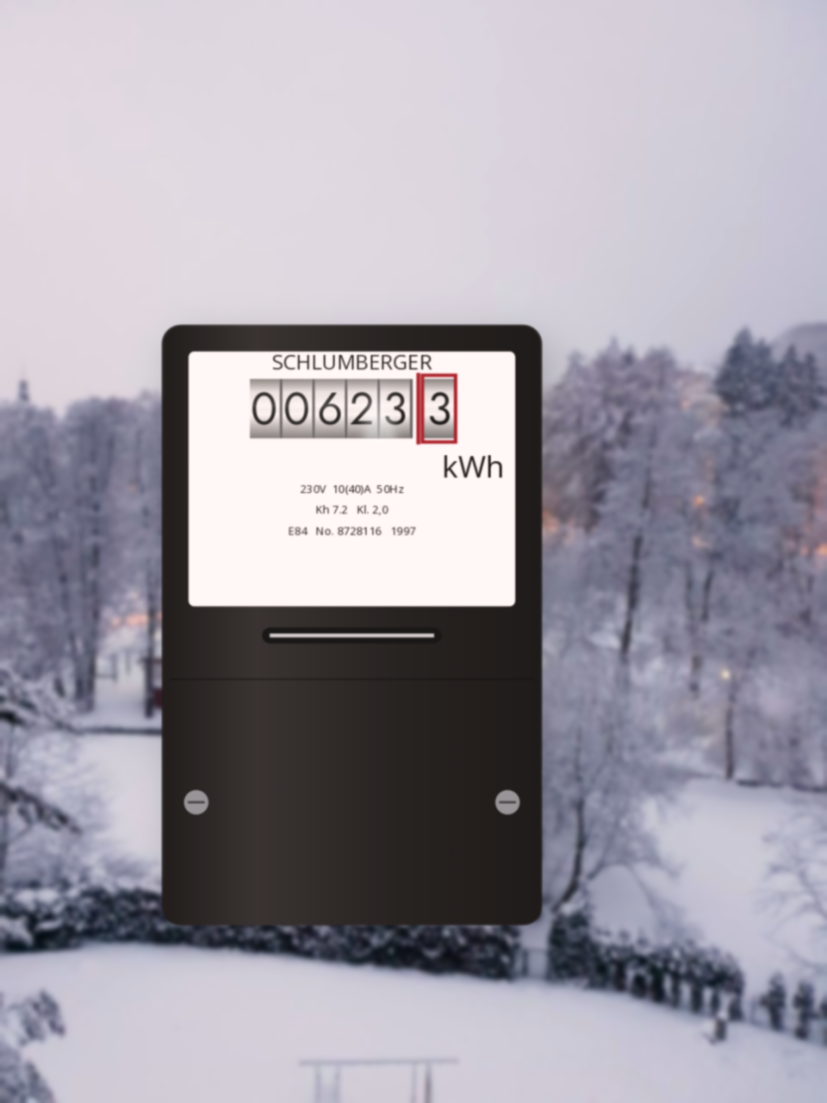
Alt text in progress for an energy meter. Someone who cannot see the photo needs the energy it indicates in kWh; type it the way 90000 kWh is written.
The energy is 623.3 kWh
